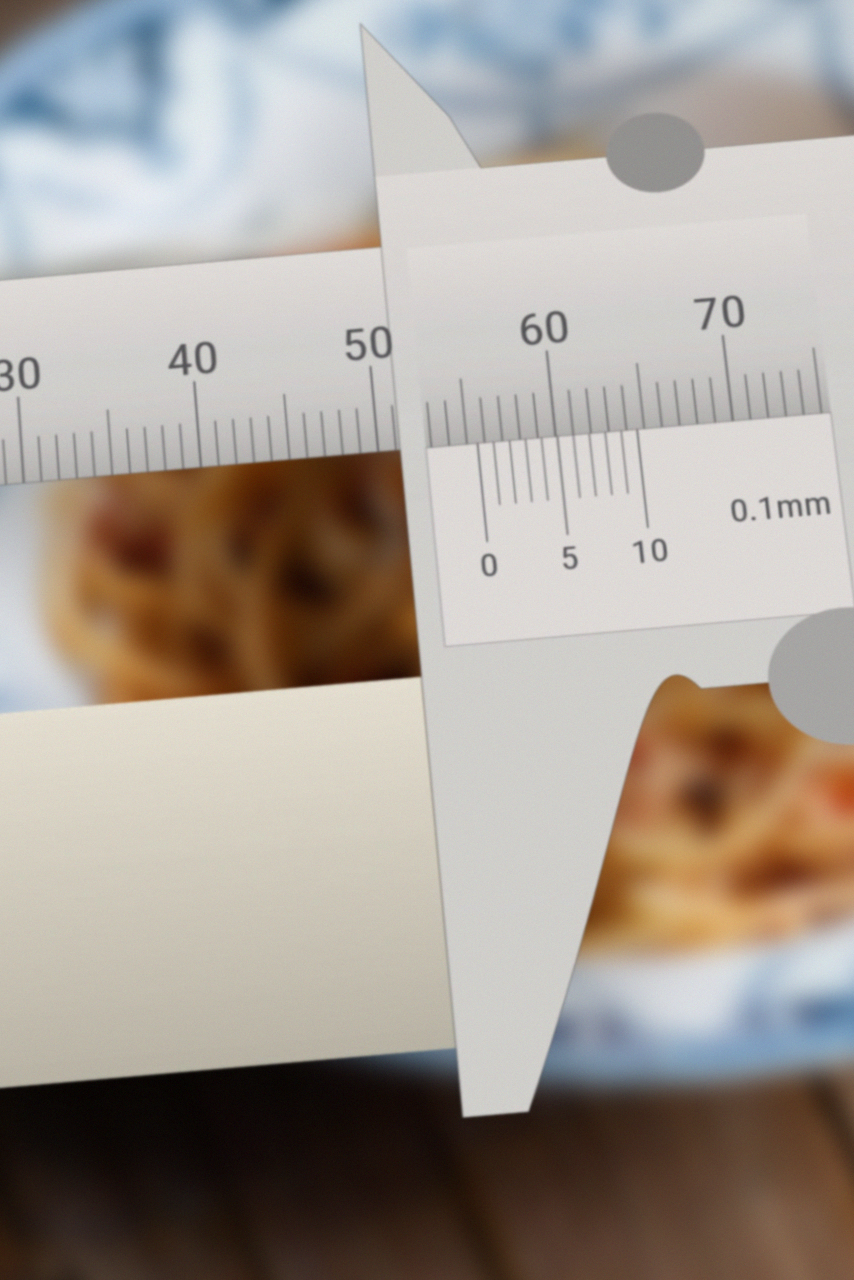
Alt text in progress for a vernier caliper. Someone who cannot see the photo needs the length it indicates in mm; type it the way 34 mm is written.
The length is 55.6 mm
